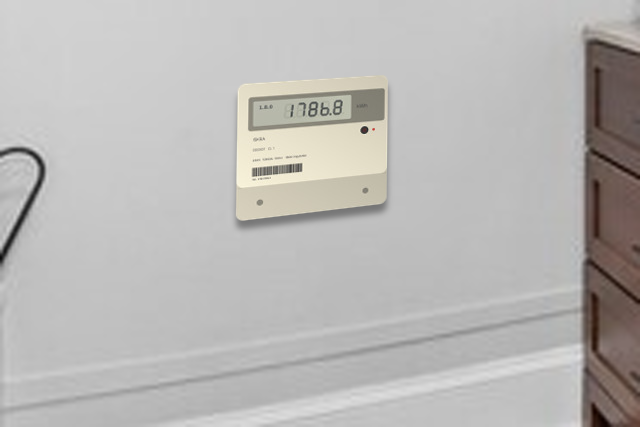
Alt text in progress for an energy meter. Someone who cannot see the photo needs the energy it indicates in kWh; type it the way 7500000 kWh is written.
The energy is 1786.8 kWh
